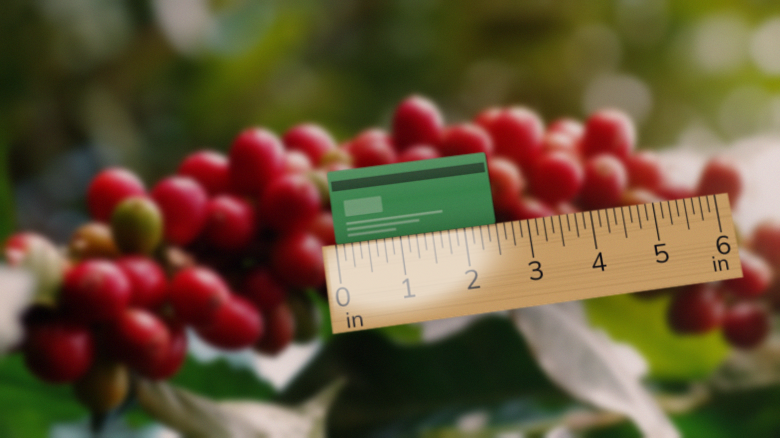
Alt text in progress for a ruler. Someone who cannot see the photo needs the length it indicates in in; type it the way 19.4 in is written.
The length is 2.5 in
